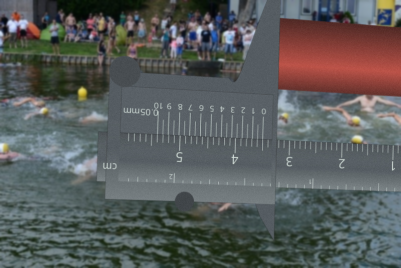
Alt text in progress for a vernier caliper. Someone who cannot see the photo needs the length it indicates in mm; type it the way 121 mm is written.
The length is 35.0 mm
